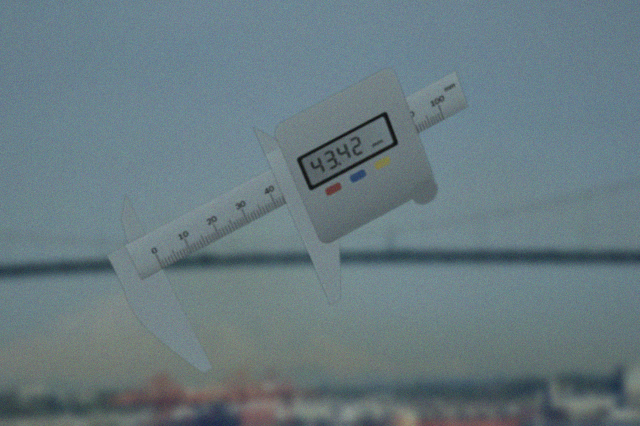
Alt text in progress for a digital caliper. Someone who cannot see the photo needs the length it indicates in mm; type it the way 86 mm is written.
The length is 43.42 mm
